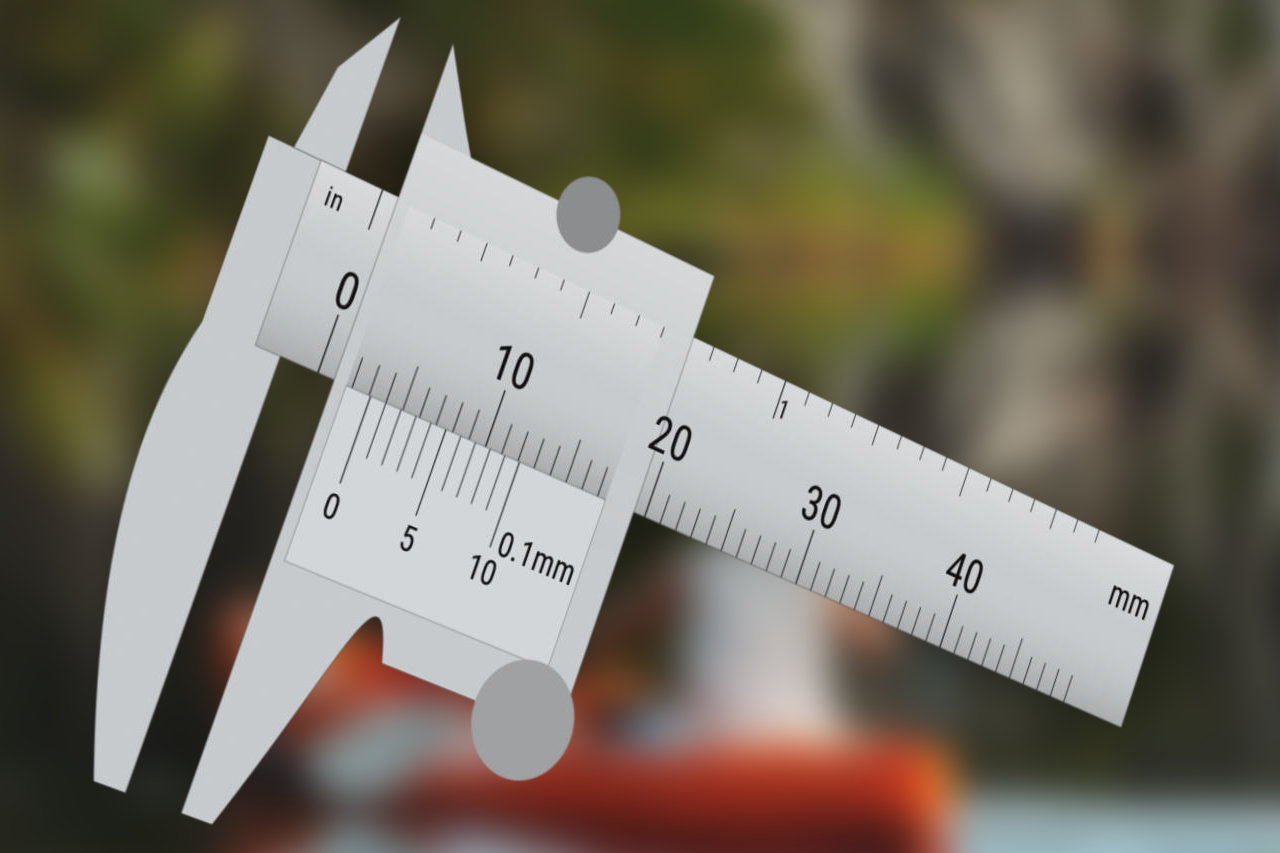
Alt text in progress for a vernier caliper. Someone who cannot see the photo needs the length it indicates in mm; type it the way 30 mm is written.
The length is 3.1 mm
